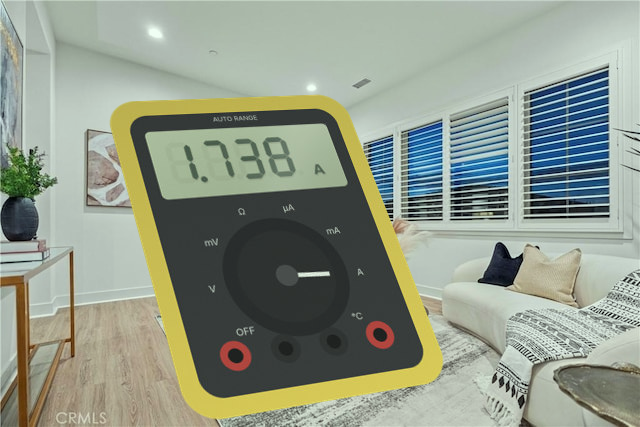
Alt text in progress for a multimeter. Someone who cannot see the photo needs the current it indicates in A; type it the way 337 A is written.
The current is 1.738 A
